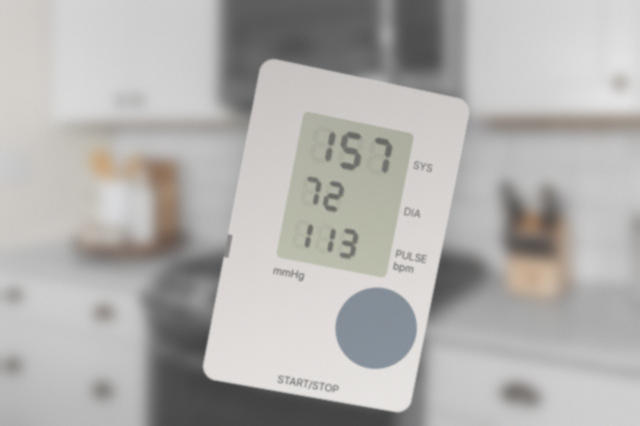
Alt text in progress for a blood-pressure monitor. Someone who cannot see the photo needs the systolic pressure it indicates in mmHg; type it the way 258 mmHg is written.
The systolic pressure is 157 mmHg
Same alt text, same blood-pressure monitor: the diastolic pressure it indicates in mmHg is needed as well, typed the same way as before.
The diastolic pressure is 72 mmHg
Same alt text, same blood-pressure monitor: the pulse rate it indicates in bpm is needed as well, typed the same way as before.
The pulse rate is 113 bpm
